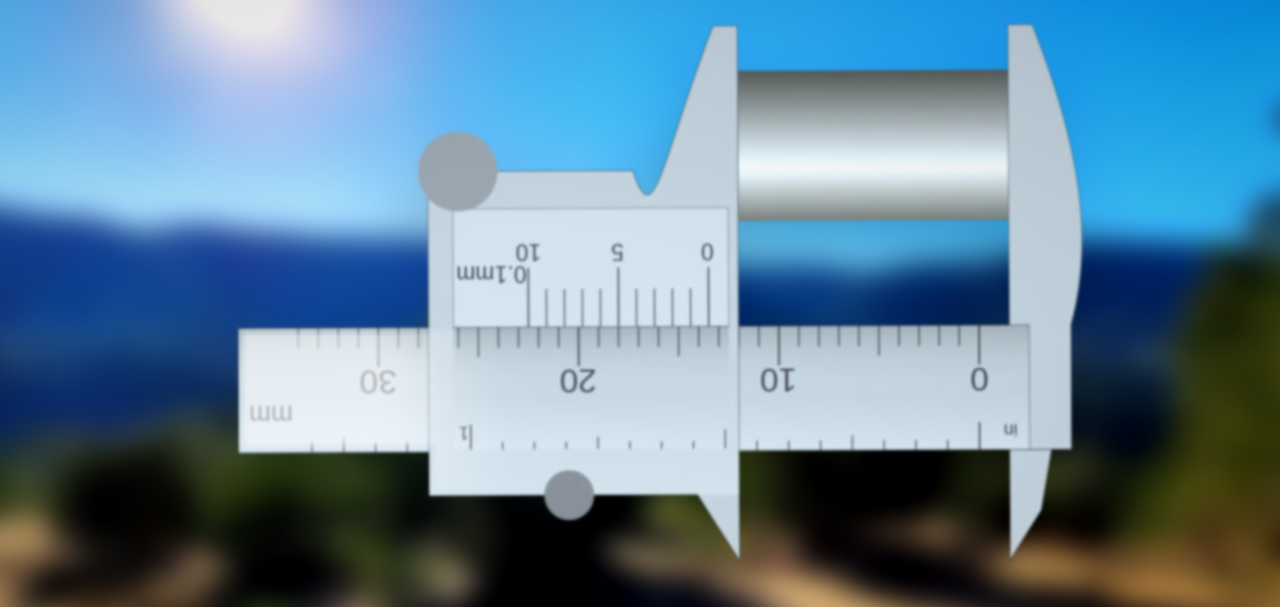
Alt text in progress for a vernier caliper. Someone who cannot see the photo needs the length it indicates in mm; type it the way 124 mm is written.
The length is 13.5 mm
